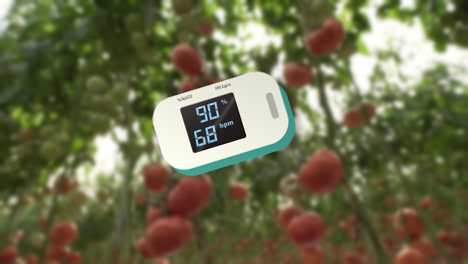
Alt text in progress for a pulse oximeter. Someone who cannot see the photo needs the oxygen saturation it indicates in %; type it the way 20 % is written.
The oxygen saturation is 90 %
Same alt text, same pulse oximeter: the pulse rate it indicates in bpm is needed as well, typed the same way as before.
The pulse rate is 68 bpm
